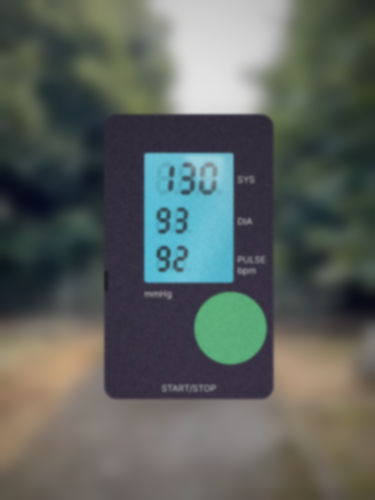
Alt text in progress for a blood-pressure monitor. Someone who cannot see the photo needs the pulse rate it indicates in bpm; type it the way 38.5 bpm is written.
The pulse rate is 92 bpm
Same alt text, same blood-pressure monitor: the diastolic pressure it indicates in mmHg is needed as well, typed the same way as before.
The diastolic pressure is 93 mmHg
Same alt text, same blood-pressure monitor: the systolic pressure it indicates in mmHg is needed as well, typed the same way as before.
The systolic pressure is 130 mmHg
